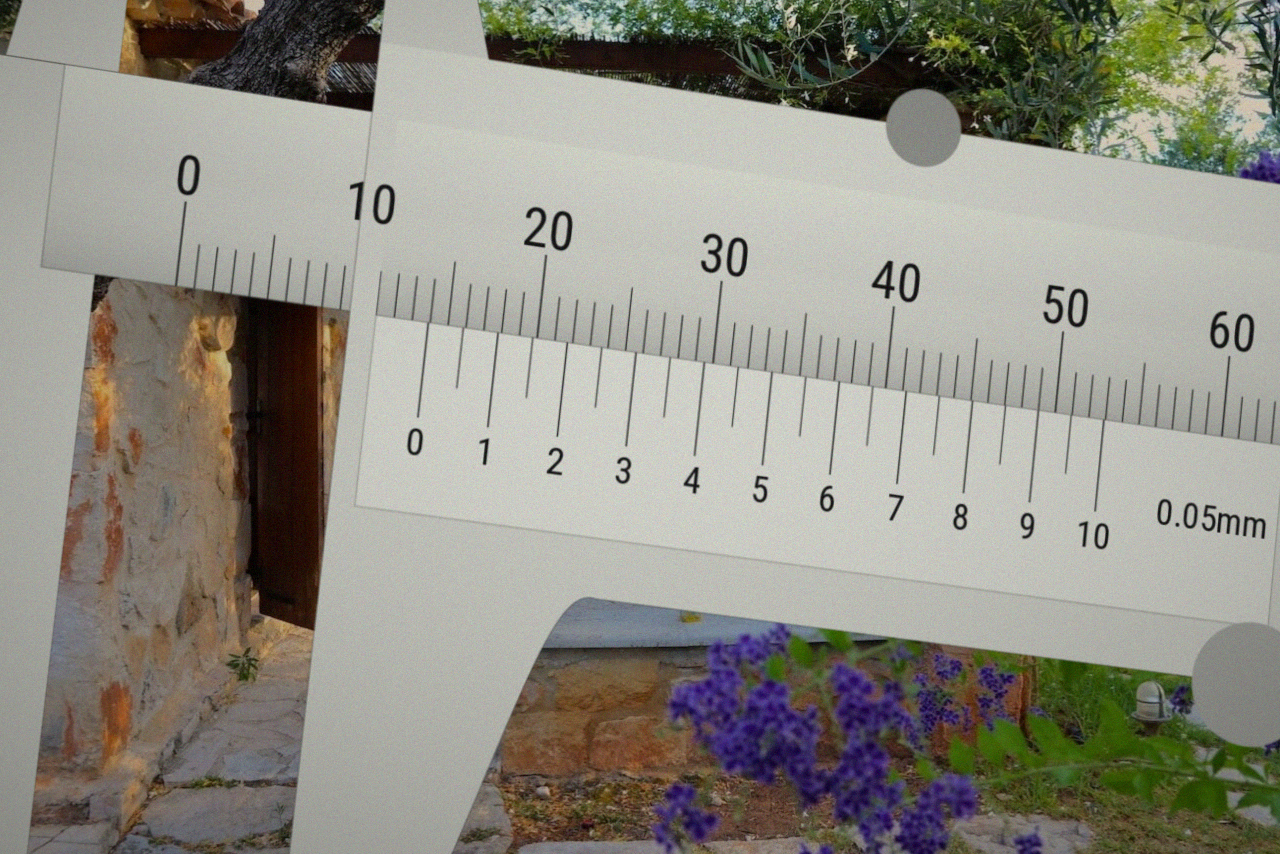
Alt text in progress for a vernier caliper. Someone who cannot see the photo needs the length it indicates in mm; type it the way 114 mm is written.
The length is 13.9 mm
